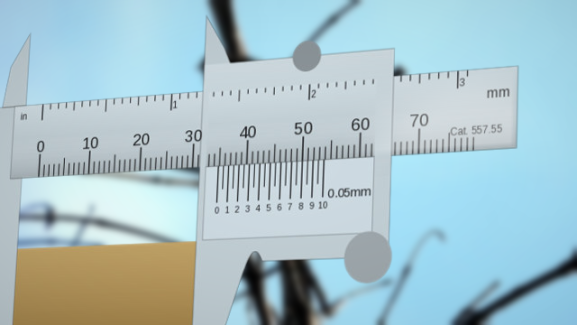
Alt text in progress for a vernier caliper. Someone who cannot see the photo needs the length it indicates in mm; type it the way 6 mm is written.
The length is 34.8 mm
